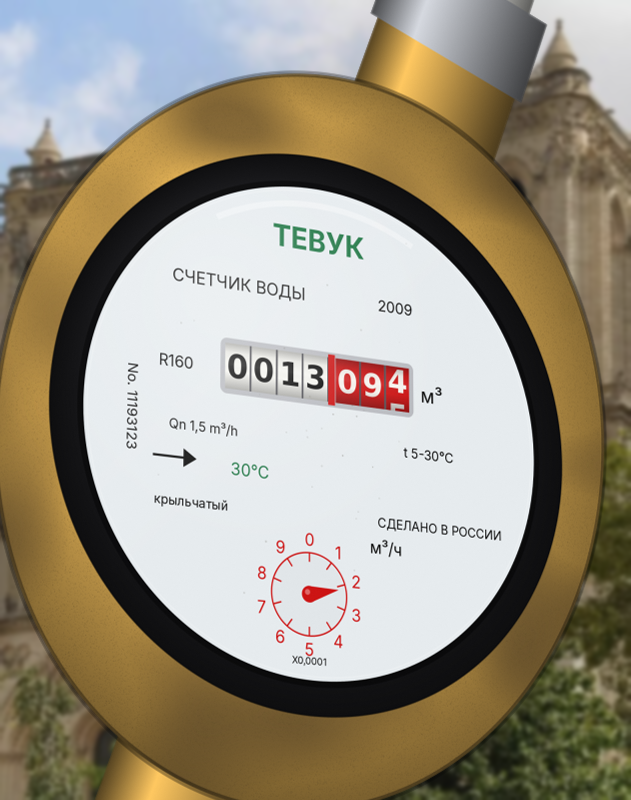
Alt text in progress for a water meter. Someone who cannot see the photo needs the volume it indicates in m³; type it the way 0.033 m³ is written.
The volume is 13.0942 m³
